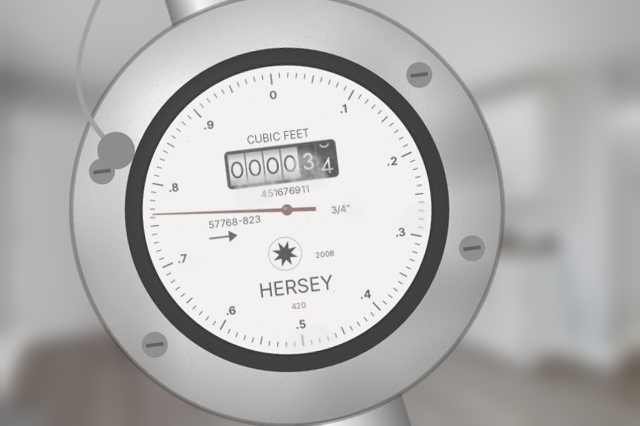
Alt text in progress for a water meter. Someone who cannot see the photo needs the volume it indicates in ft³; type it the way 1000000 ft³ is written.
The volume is 33.76 ft³
